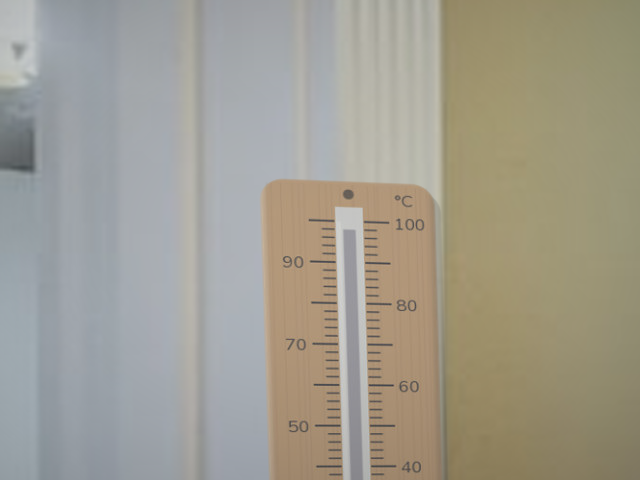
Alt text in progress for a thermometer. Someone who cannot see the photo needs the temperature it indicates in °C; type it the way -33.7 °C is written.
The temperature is 98 °C
